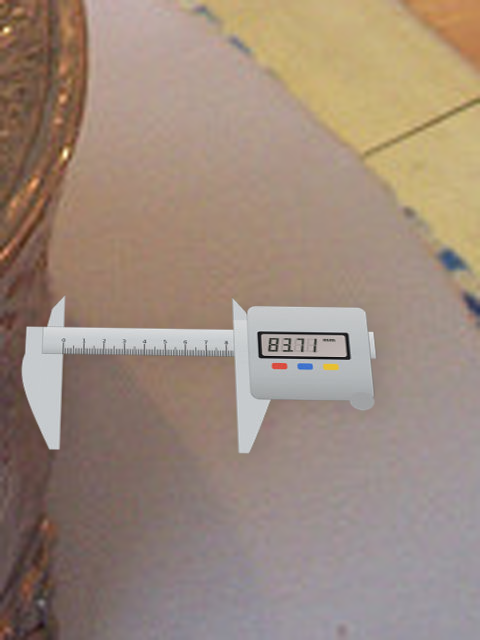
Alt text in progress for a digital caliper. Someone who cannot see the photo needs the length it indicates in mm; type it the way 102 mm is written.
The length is 83.71 mm
